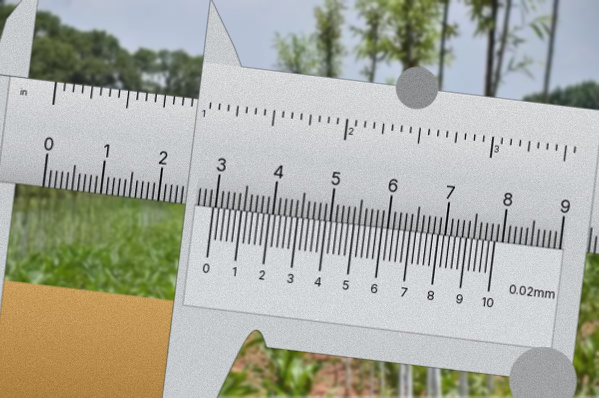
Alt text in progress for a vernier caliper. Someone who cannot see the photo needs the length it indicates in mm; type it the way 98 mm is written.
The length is 29.6 mm
